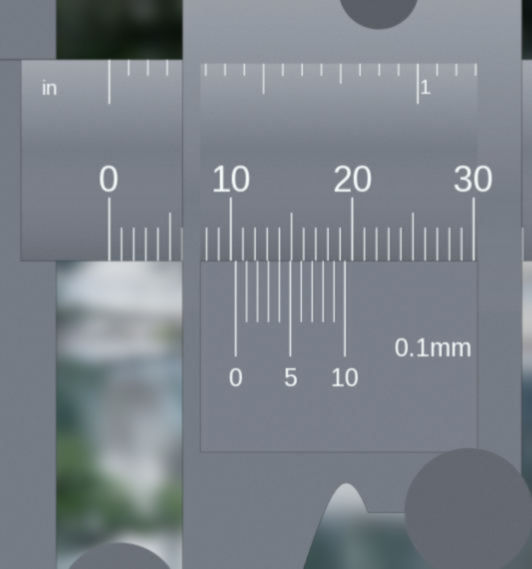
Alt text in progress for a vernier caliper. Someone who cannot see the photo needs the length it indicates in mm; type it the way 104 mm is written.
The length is 10.4 mm
